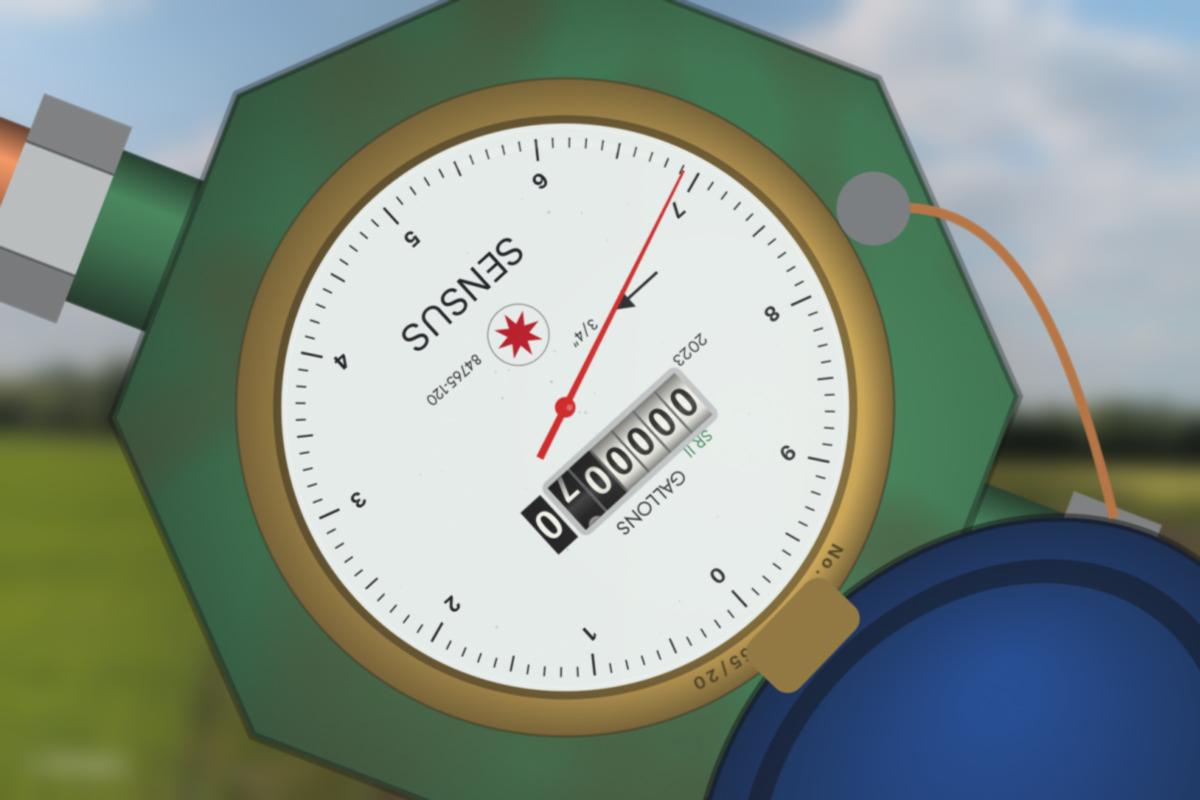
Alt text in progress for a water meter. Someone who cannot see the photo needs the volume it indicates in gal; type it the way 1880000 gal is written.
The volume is 66.9 gal
